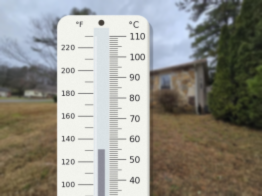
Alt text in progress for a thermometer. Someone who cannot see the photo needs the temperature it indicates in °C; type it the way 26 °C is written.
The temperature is 55 °C
